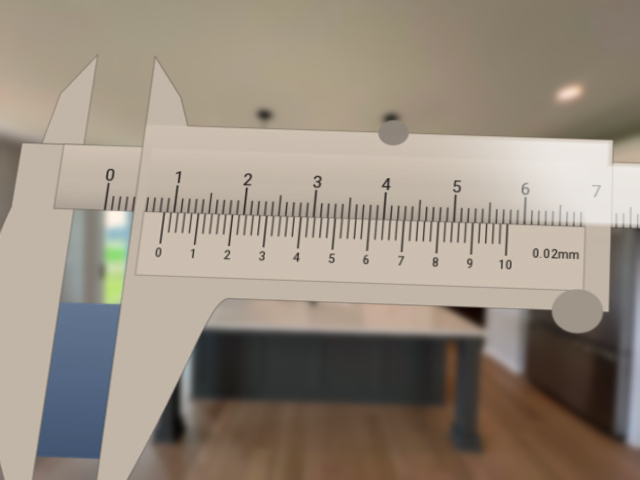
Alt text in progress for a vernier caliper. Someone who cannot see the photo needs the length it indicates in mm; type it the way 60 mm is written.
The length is 8.6 mm
